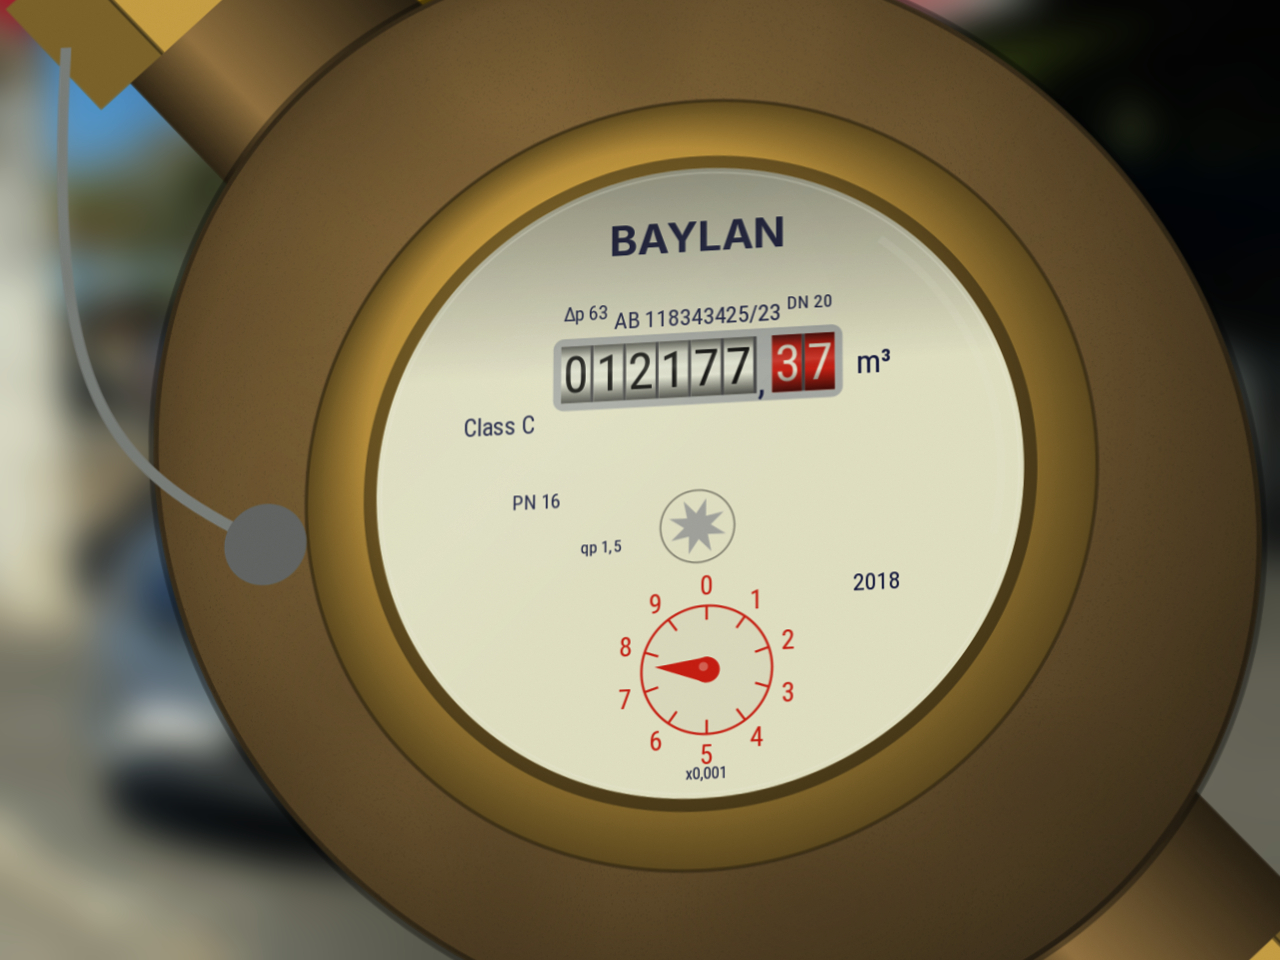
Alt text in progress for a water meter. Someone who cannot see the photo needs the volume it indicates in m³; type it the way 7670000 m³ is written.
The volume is 12177.377 m³
